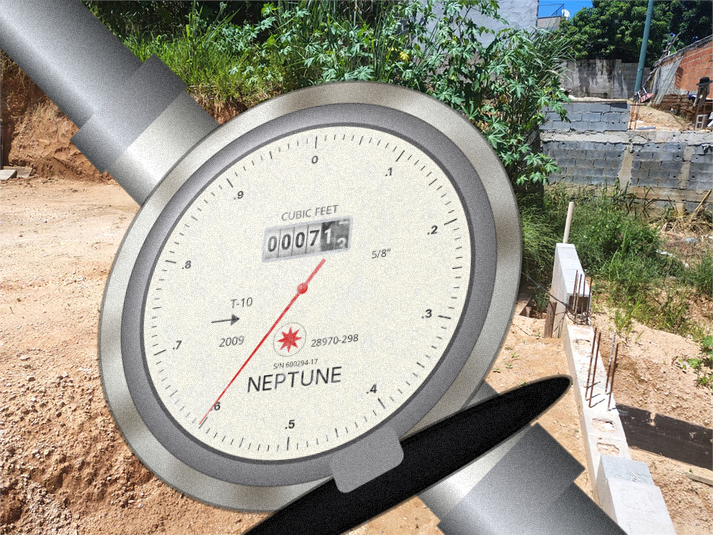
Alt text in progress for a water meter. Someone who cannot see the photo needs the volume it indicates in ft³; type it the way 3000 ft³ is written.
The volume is 712.60 ft³
